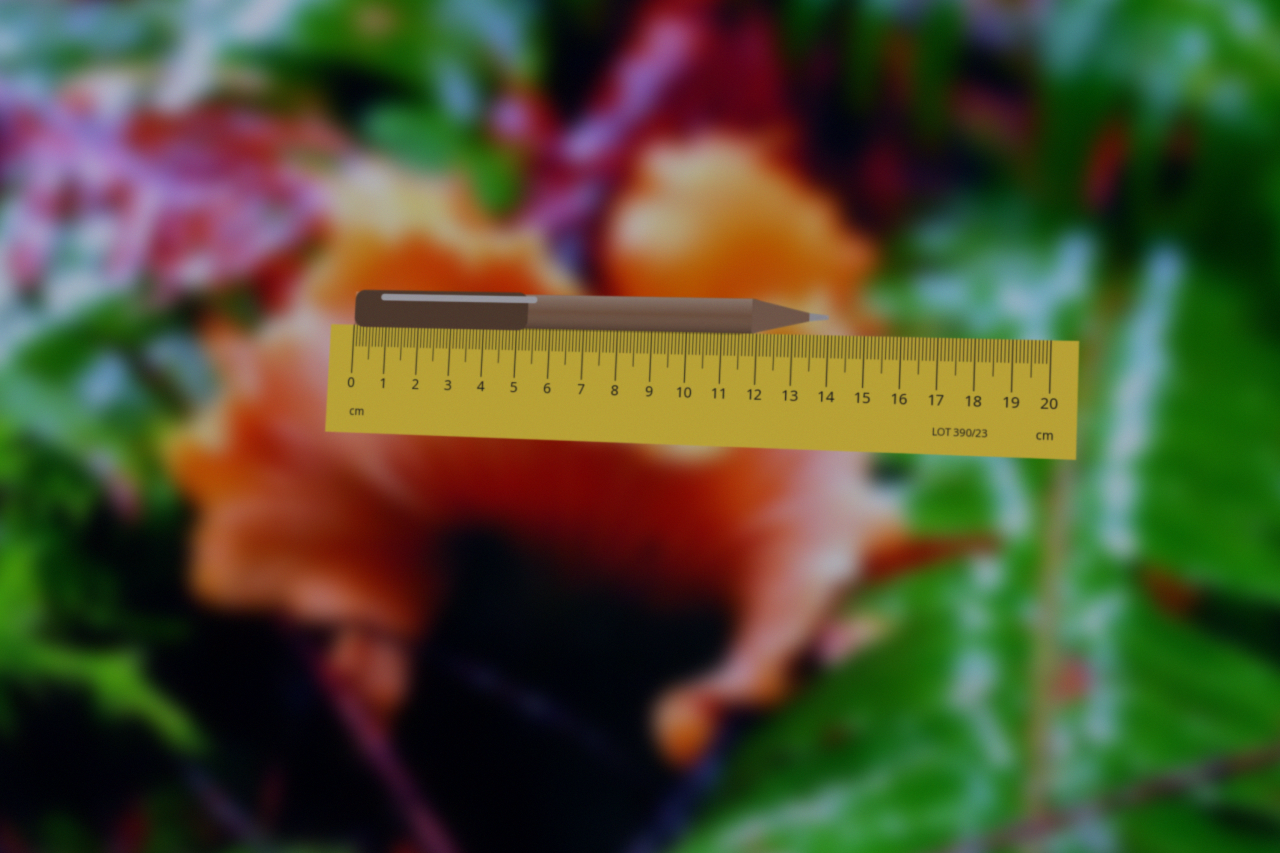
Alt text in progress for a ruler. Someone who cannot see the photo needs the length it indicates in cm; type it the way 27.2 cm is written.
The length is 14 cm
